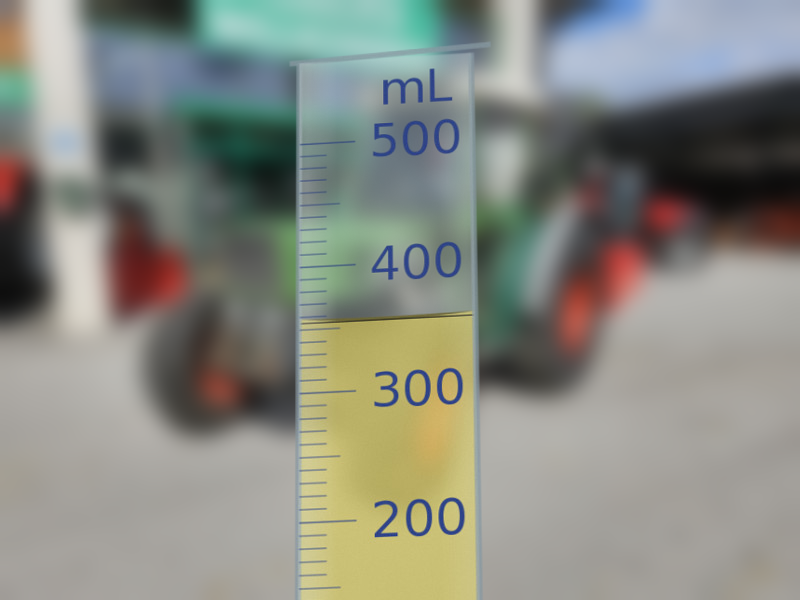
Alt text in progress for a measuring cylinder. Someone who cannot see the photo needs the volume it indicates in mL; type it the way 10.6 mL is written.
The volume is 355 mL
